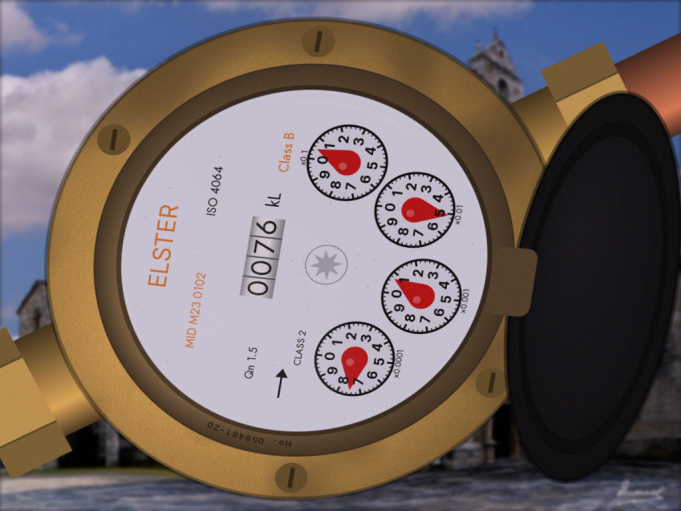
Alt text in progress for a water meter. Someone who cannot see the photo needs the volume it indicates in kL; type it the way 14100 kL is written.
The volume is 76.0507 kL
